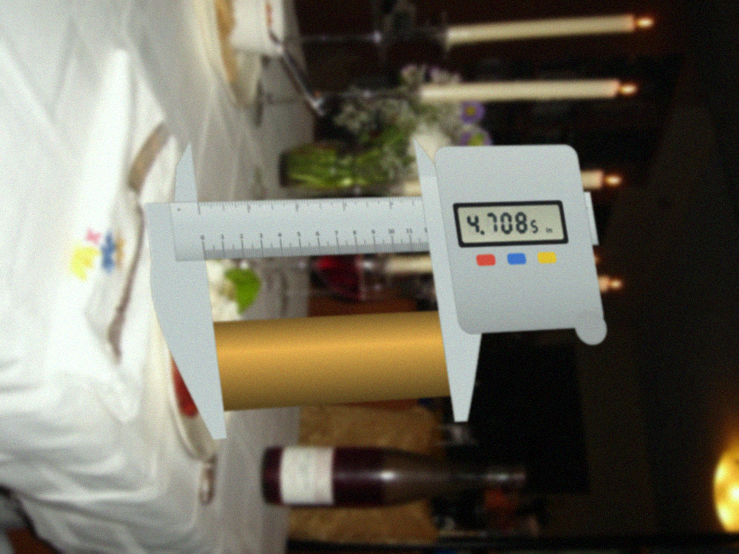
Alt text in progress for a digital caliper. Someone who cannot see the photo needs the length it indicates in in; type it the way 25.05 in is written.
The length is 4.7085 in
